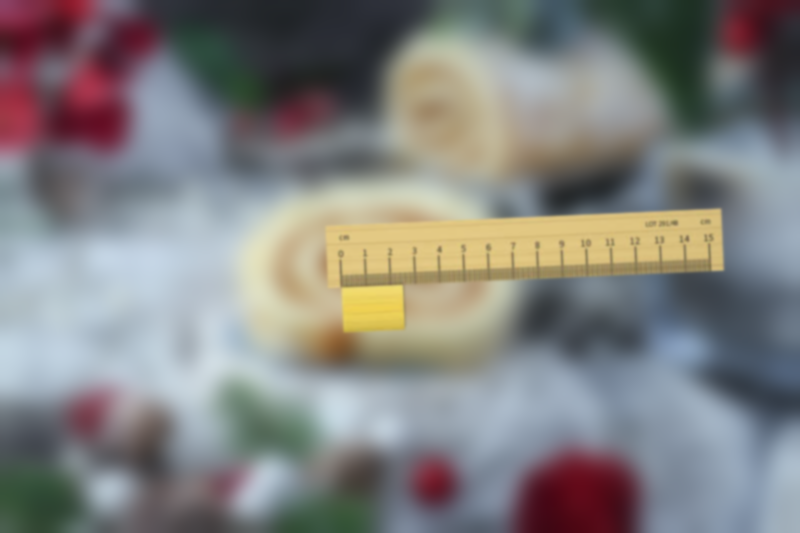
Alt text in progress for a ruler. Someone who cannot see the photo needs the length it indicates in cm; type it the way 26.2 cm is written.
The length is 2.5 cm
